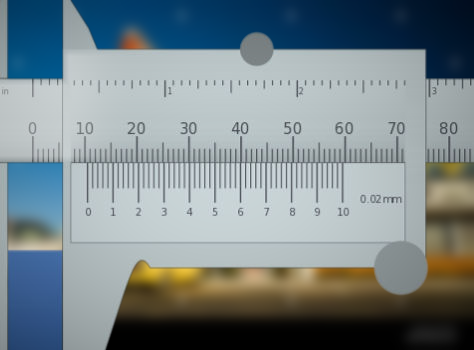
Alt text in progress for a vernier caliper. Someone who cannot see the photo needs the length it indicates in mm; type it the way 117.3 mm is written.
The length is 10.5 mm
